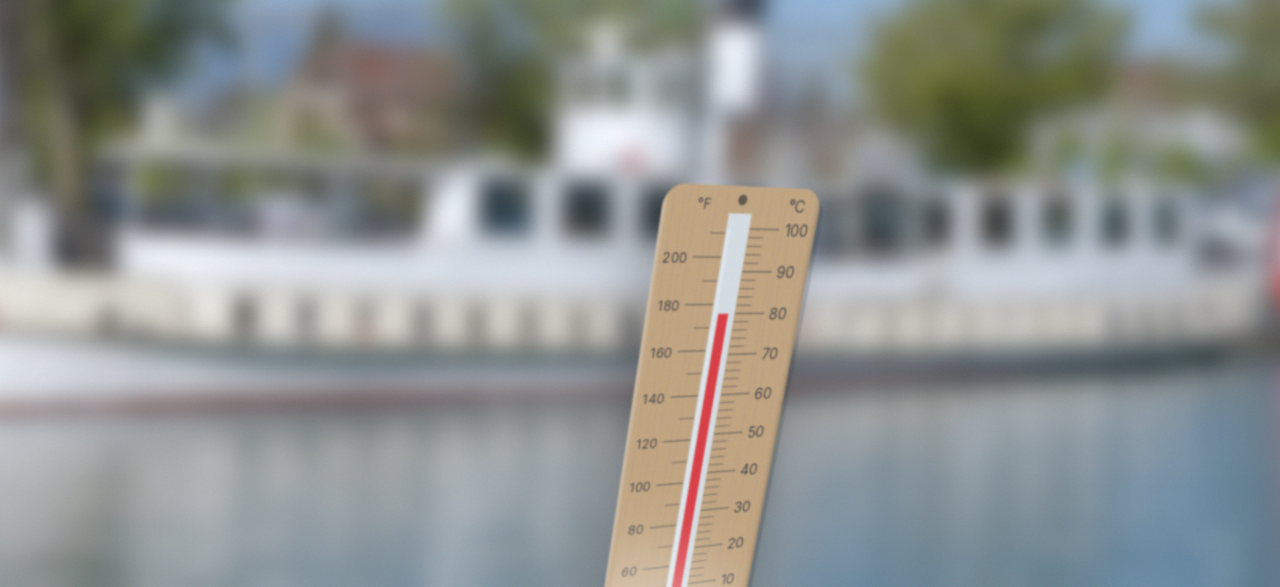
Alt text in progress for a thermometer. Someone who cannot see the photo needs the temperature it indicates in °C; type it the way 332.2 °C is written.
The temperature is 80 °C
